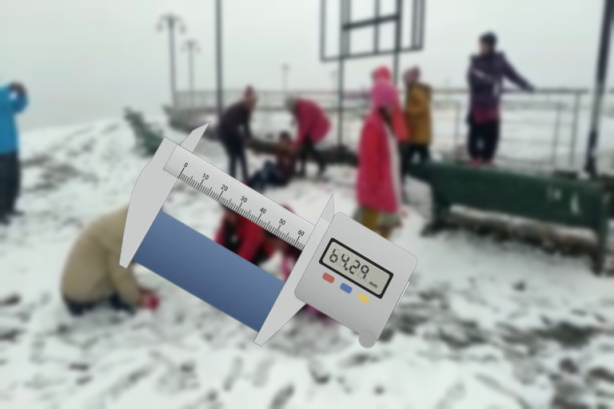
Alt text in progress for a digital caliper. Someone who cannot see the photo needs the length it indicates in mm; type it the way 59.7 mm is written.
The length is 64.29 mm
